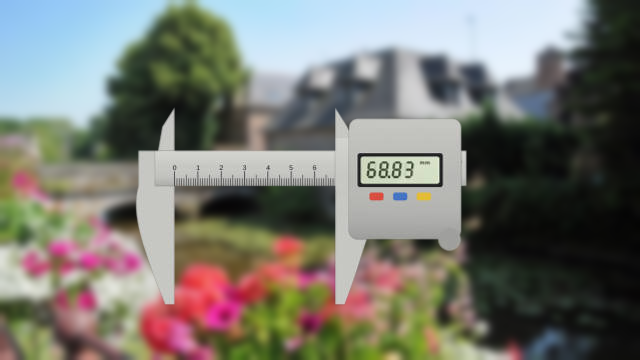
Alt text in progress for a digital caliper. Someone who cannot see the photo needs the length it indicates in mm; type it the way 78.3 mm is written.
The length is 68.83 mm
